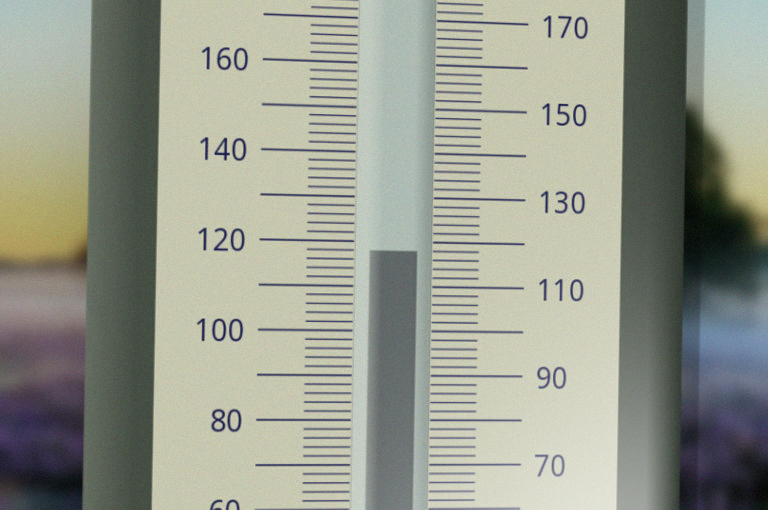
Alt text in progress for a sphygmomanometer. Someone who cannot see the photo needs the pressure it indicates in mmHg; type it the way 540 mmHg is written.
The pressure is 118 mmHg
